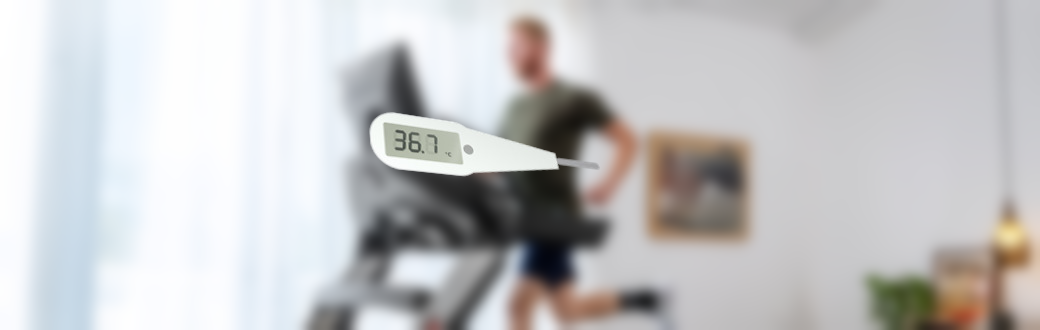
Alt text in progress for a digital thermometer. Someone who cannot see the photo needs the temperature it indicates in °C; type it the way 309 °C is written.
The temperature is 36.7 °C
